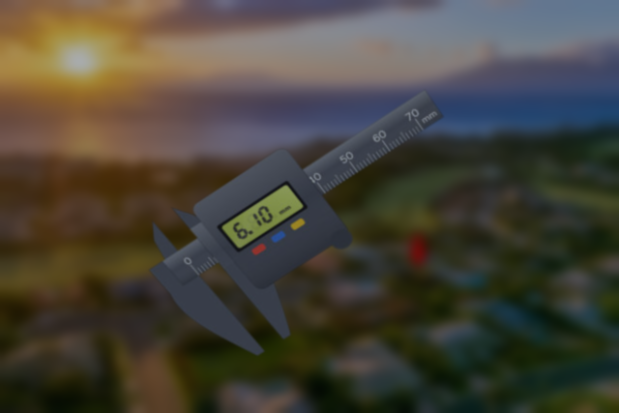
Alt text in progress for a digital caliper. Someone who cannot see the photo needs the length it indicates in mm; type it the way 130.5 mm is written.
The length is 6.10 mm
